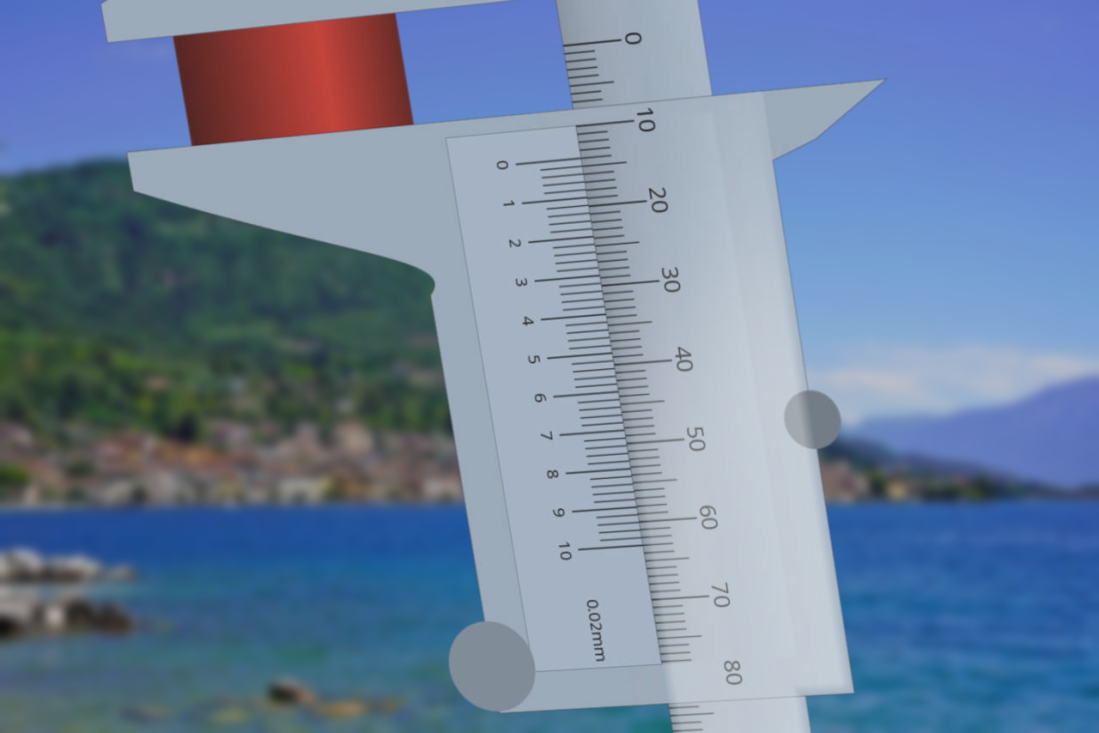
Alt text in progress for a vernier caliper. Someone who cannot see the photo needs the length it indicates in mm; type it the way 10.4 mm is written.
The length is 14.0 mm
